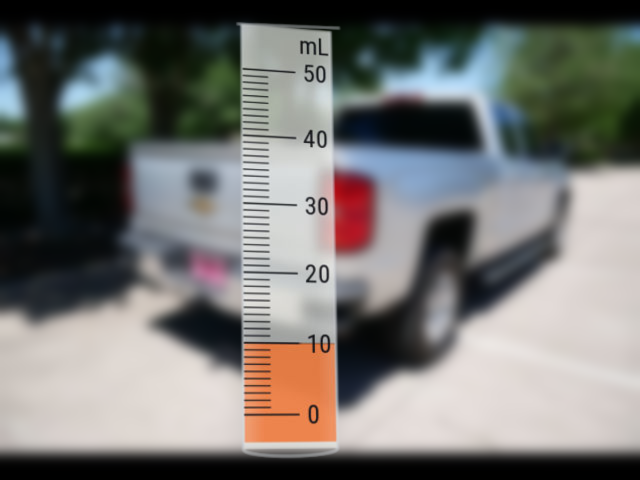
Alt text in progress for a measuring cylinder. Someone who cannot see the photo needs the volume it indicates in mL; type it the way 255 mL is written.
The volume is 10 mL
